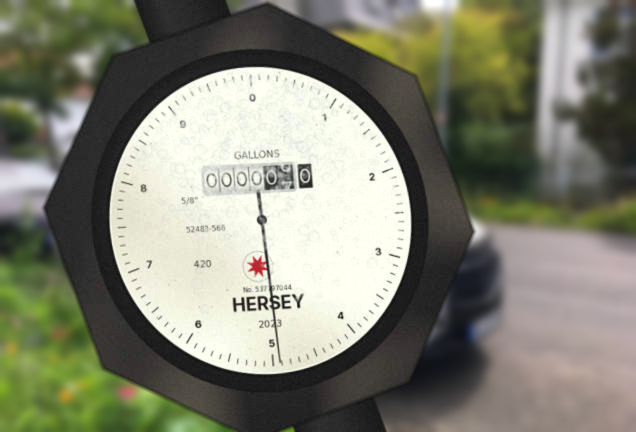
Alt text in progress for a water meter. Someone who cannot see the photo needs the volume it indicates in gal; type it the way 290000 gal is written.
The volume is 64.9 gal
